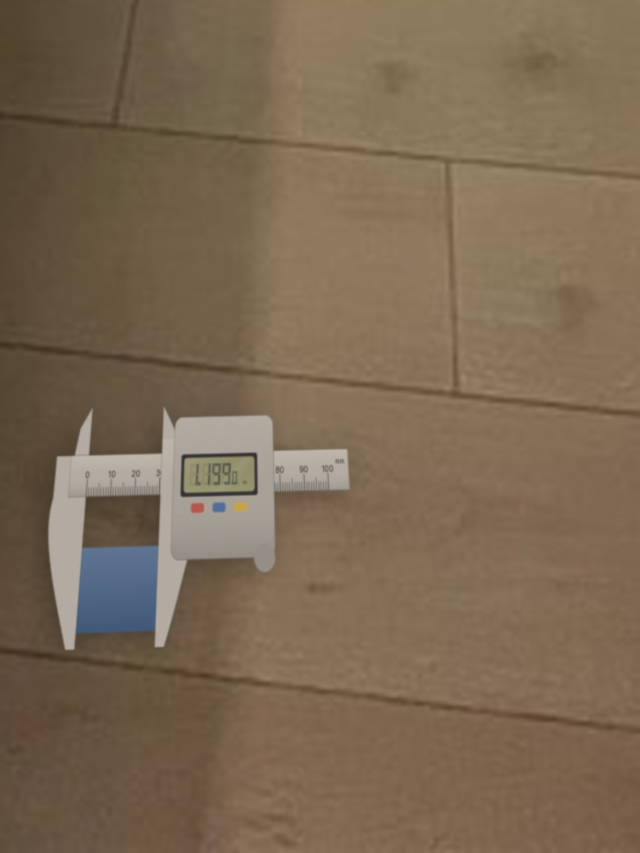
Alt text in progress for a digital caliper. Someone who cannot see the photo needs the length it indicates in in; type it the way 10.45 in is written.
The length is 1.1990 in
